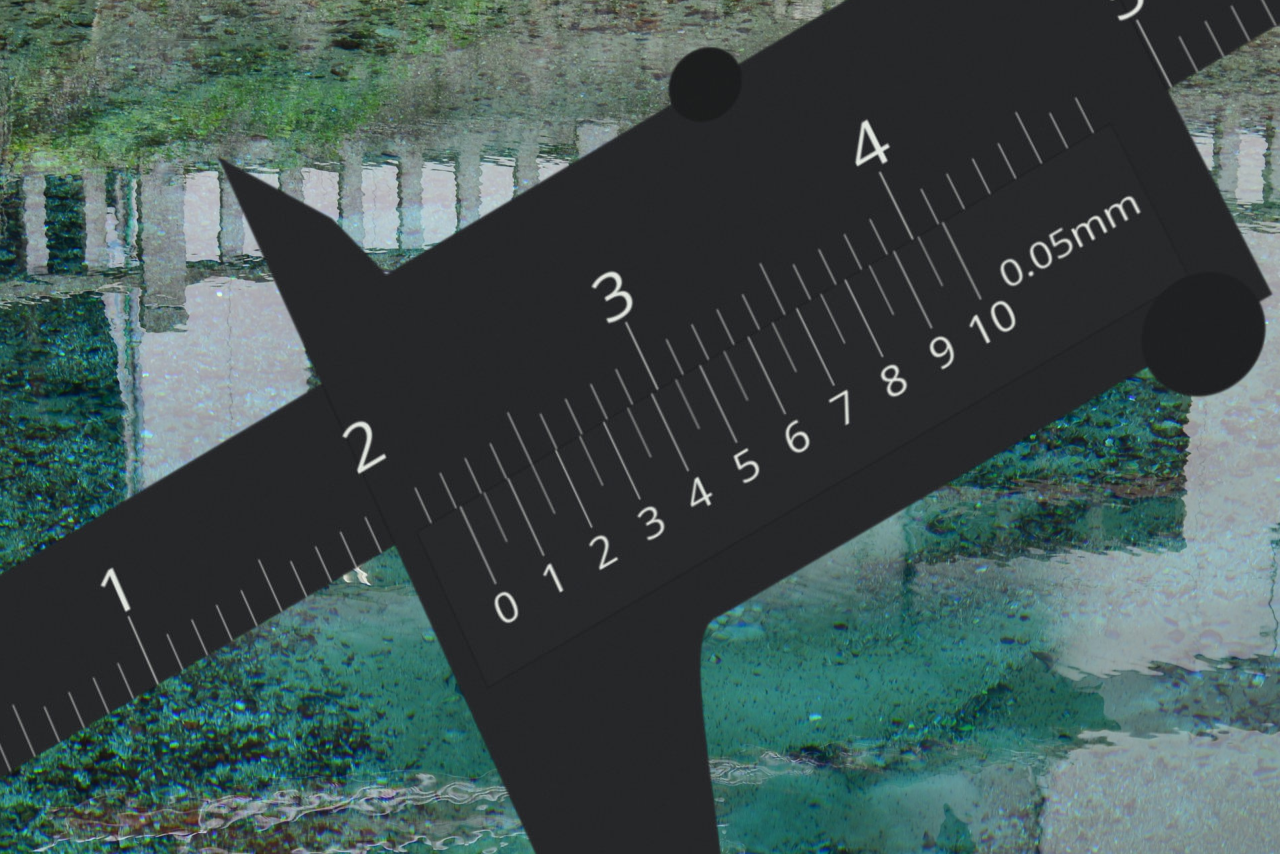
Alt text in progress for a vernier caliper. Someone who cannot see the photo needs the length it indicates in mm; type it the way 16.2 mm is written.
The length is 22.15 mm
